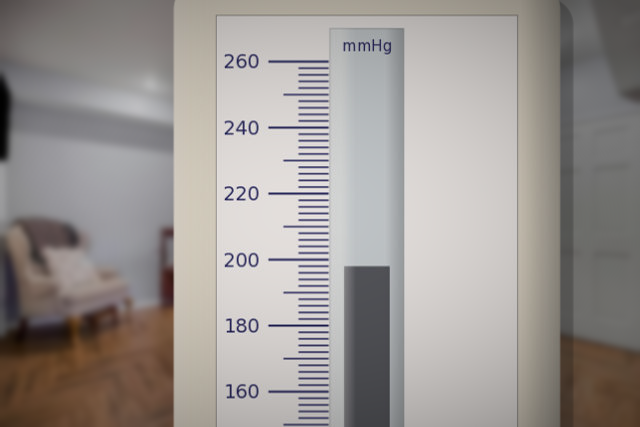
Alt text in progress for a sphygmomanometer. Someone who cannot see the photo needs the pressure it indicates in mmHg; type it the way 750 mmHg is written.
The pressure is 198 mmHg
